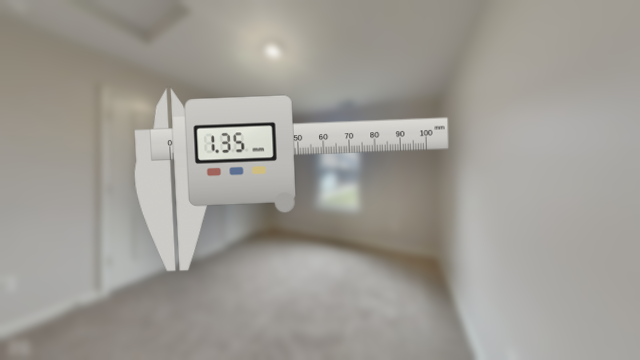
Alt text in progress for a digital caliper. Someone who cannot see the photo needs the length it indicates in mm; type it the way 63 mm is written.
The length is 1.35 mm
